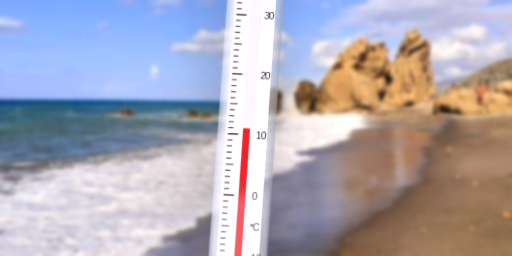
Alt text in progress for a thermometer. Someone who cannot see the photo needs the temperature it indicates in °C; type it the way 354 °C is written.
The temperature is 11 °C
